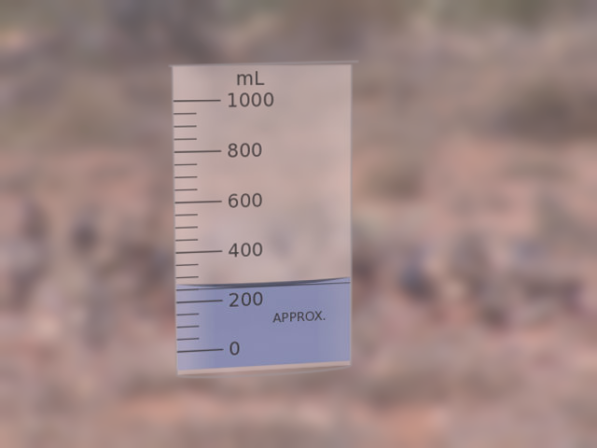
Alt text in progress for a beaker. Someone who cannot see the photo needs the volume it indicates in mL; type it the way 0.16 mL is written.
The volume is 250 mL
